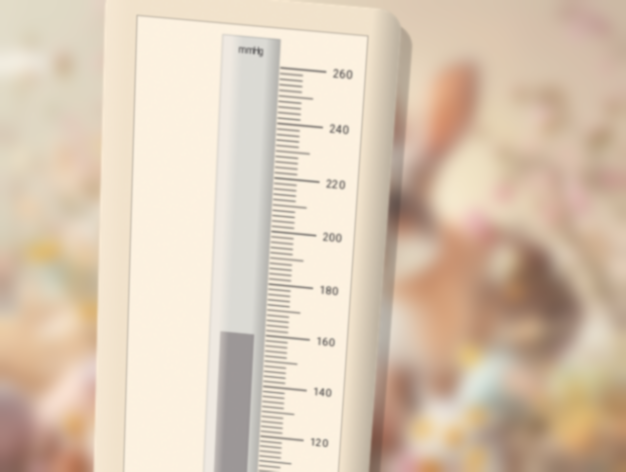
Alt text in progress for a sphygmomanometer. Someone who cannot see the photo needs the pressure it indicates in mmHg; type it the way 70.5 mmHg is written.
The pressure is 160 mmHg
